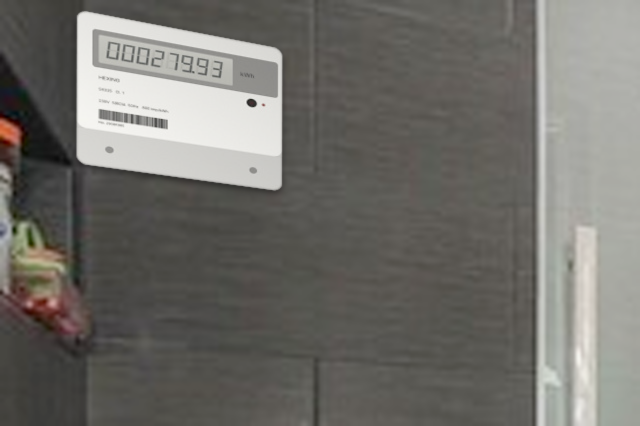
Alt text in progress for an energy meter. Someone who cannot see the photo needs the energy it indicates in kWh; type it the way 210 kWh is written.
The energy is 279.93 kWh
